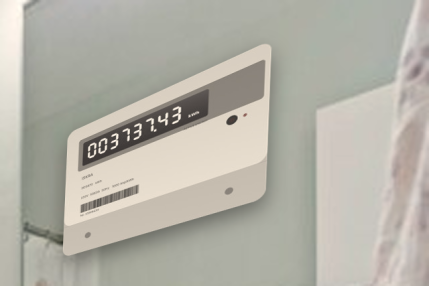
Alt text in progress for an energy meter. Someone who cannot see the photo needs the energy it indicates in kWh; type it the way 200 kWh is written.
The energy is 3737.43 kWh
